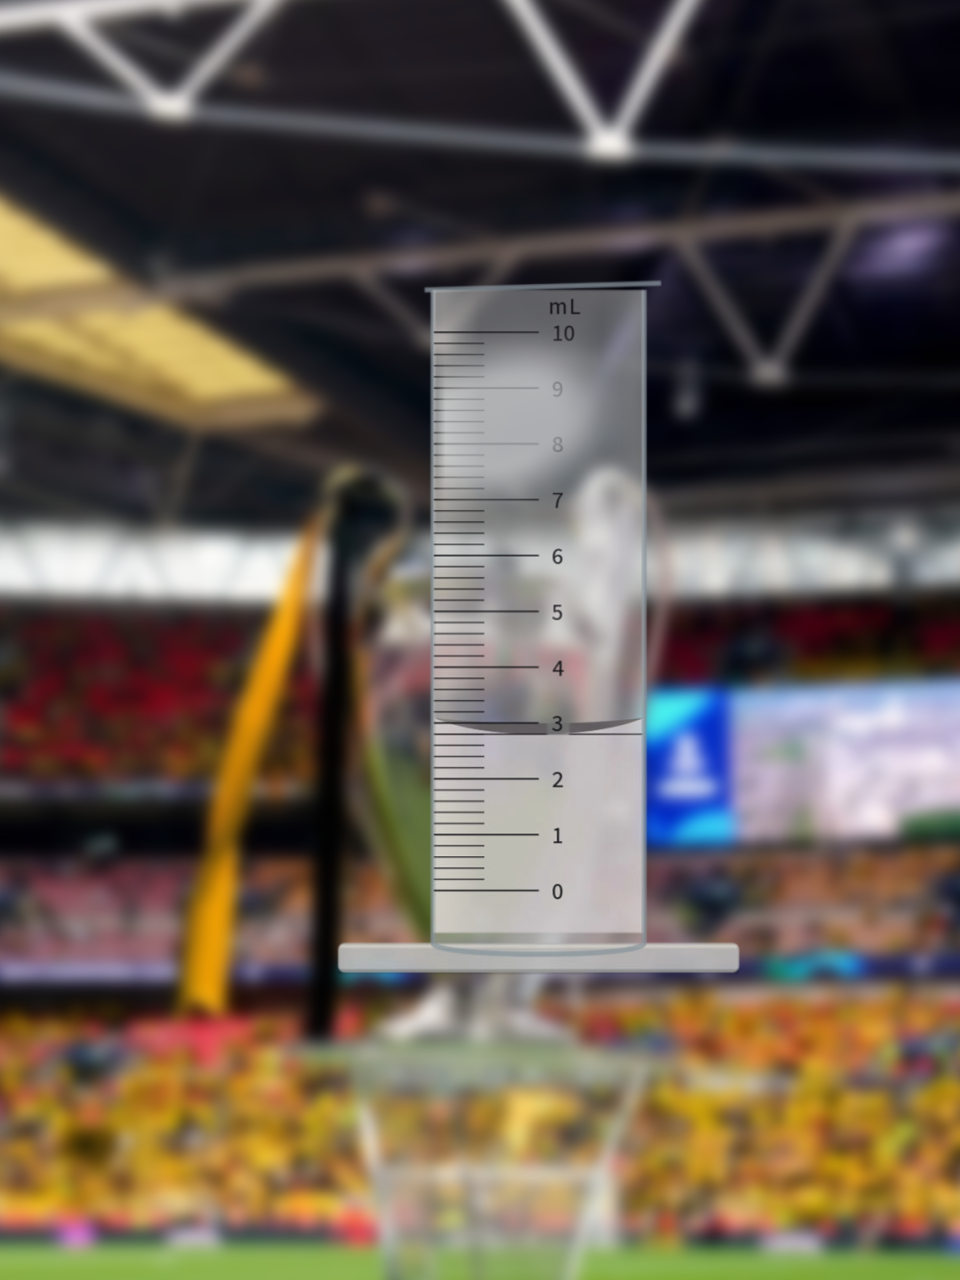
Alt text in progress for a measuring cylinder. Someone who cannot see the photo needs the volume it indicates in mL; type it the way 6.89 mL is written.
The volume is 2.8 mL
